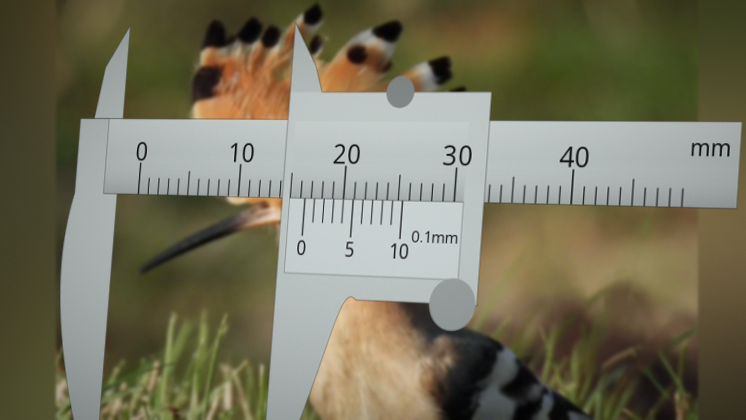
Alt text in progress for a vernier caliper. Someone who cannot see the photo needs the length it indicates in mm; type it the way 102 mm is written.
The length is 16.4 mm
